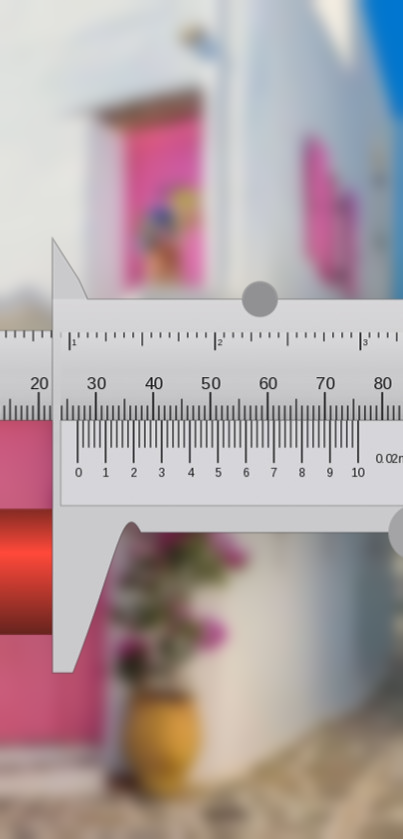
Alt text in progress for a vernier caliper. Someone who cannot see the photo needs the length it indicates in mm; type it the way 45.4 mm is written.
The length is 26.8 mm
